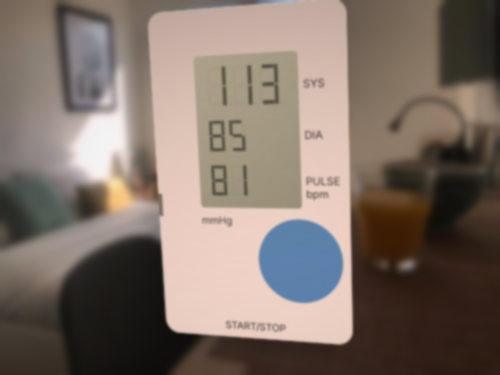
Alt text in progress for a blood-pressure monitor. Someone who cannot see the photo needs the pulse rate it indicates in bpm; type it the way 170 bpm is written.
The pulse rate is 81 bpm
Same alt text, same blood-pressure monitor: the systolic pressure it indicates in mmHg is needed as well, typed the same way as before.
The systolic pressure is 113 mmHg
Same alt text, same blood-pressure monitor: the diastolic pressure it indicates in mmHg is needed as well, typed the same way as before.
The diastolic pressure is 85 mmHg
